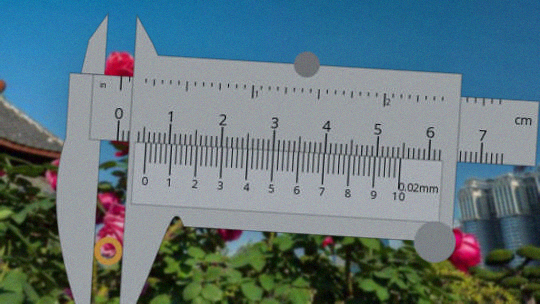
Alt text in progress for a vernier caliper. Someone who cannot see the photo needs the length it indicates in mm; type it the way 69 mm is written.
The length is 5.5 mm
